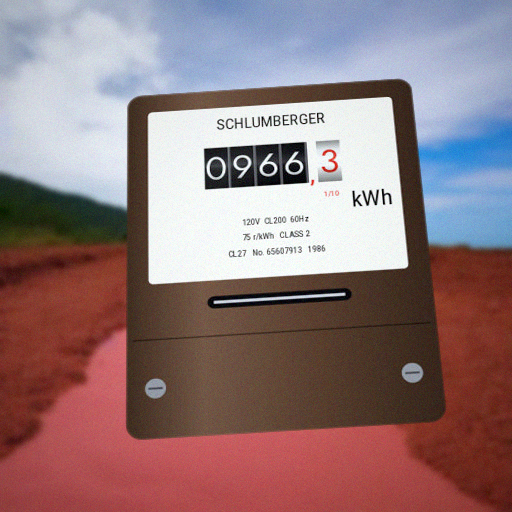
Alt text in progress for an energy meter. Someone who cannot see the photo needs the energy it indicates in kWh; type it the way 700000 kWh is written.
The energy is 966.3 kWh
